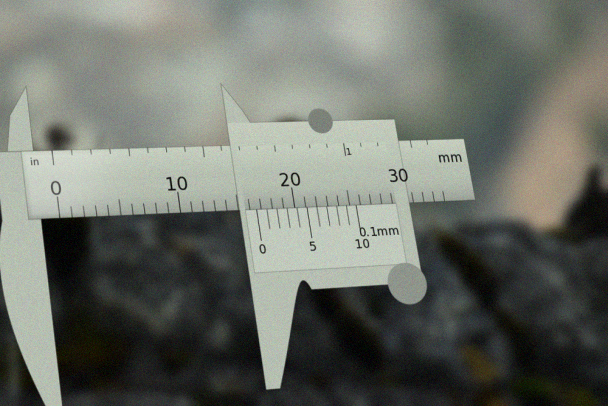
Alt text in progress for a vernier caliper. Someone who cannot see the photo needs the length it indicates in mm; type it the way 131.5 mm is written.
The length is 16.6 mm
